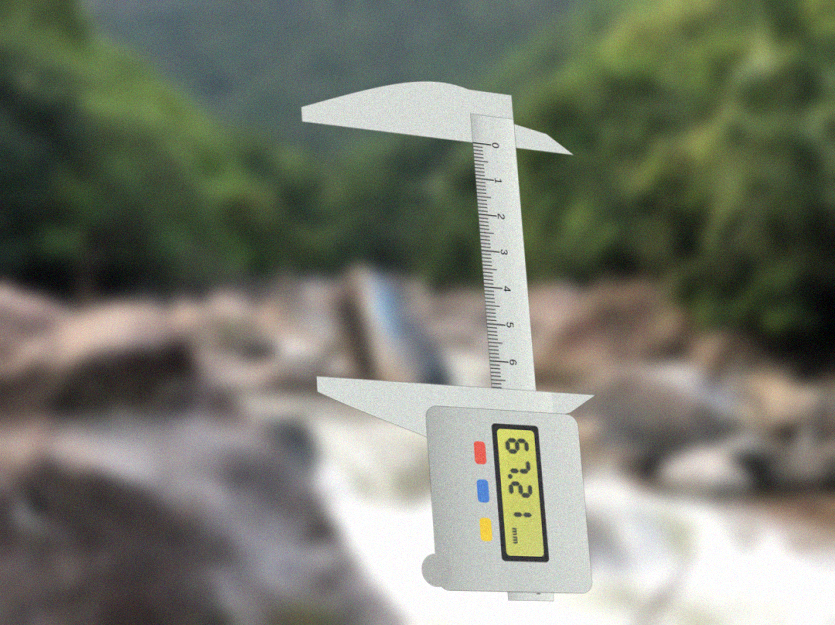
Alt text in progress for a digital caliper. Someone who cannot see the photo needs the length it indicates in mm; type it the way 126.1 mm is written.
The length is 67.21 mm
